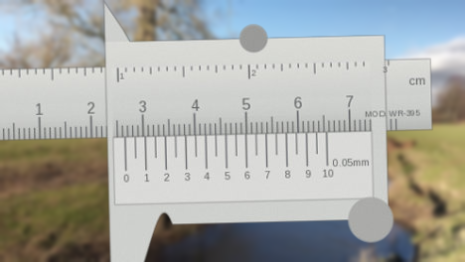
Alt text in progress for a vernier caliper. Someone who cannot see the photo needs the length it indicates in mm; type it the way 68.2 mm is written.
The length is 26.5 mm
